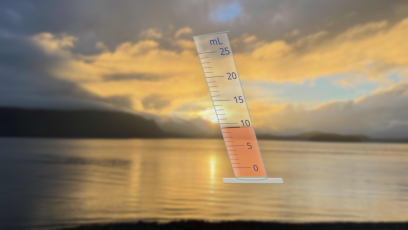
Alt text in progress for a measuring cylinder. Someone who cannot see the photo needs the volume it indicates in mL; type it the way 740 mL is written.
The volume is 9 mL
